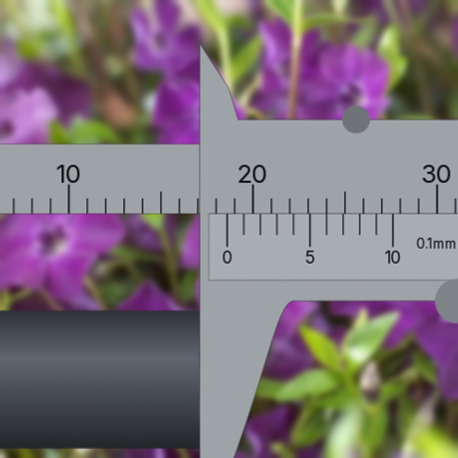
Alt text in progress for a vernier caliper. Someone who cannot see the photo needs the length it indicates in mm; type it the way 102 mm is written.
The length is 18.6 mm
